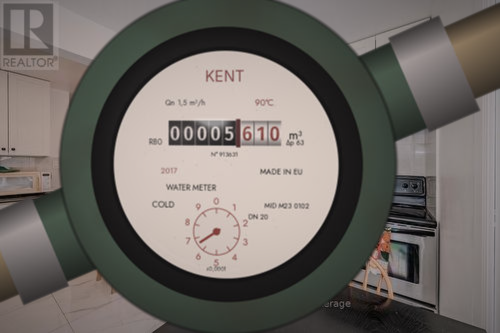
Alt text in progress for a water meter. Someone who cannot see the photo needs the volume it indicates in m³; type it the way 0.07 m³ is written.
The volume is 5.6106 m³
